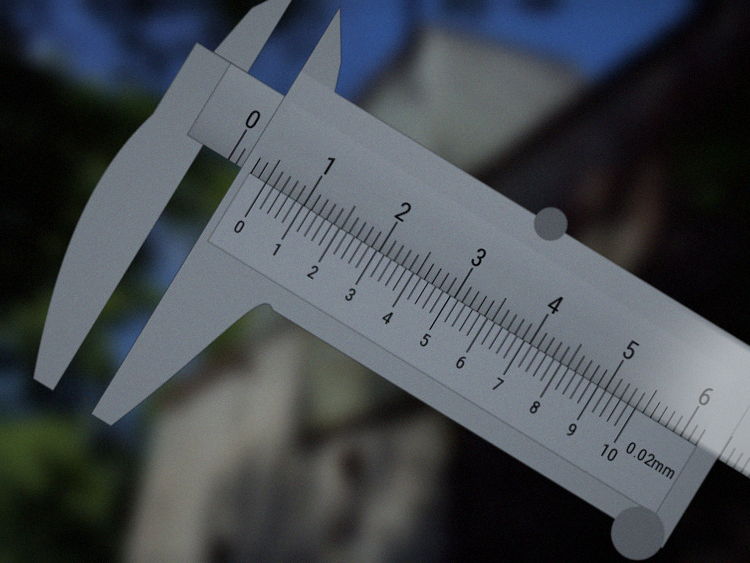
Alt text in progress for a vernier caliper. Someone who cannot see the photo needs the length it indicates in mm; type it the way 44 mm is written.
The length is 5.0 mm
